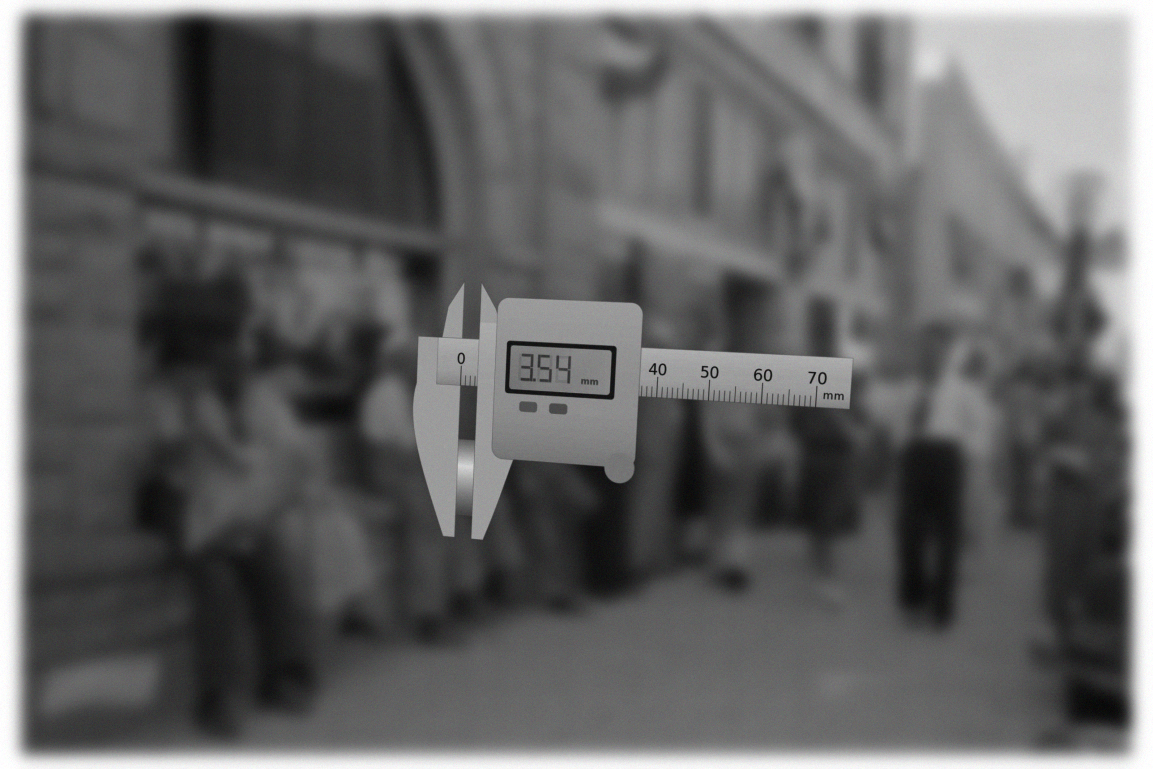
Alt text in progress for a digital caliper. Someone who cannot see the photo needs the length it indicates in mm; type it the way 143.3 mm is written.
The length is 3.54 mm
